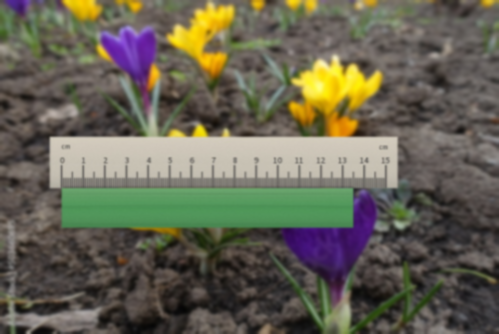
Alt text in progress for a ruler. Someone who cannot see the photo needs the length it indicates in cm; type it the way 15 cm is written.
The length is 13.5 cm
